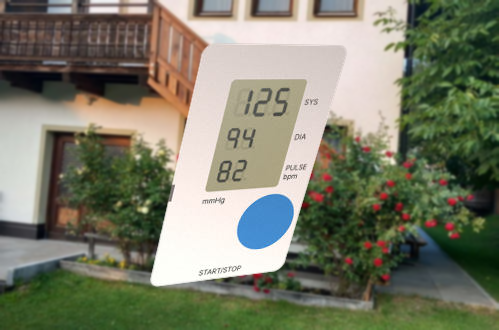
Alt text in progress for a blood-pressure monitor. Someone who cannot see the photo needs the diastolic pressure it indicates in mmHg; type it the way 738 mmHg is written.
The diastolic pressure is 94 mmHg
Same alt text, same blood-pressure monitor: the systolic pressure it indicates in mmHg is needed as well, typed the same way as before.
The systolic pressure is 125 mmHg
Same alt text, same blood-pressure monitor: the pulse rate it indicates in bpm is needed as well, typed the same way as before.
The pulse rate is 82 bpm
